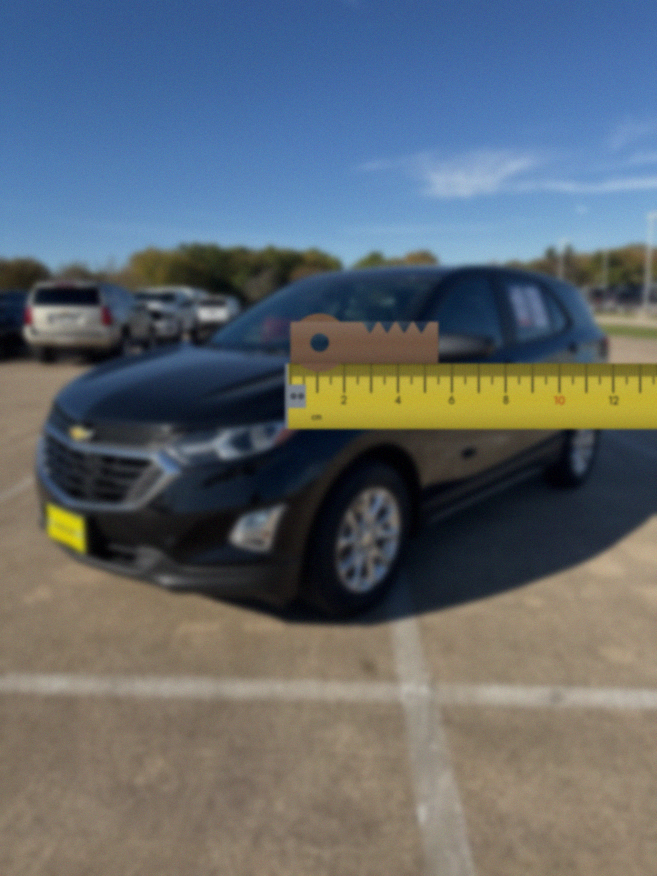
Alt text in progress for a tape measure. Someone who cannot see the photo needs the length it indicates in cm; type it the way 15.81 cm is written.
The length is 5.5 cm
